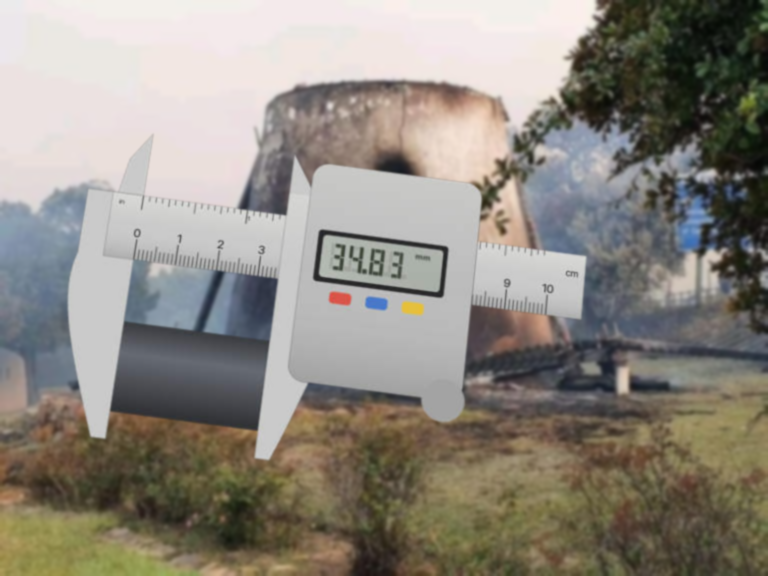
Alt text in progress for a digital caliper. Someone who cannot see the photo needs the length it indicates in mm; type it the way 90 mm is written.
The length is 34.83 mm
